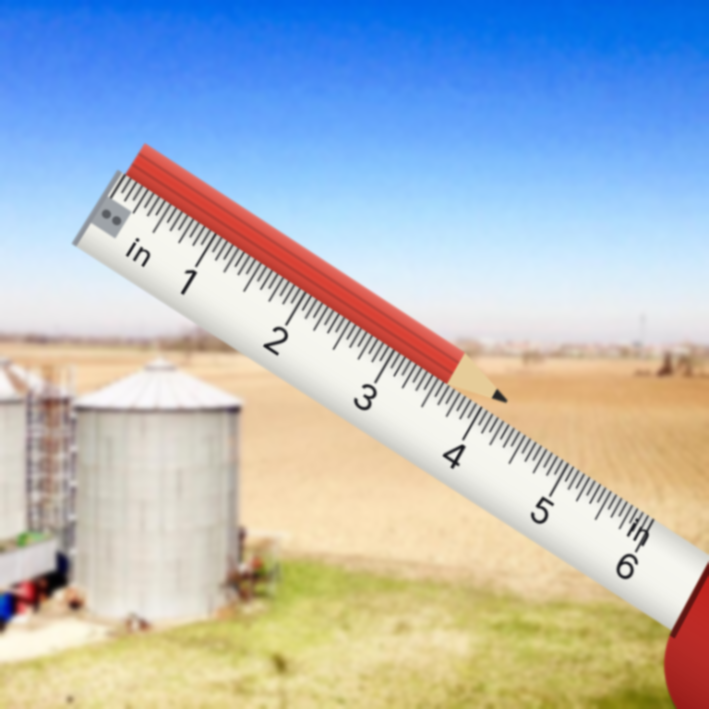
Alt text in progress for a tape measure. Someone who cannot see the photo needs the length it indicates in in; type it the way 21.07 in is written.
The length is 4.1875 in
